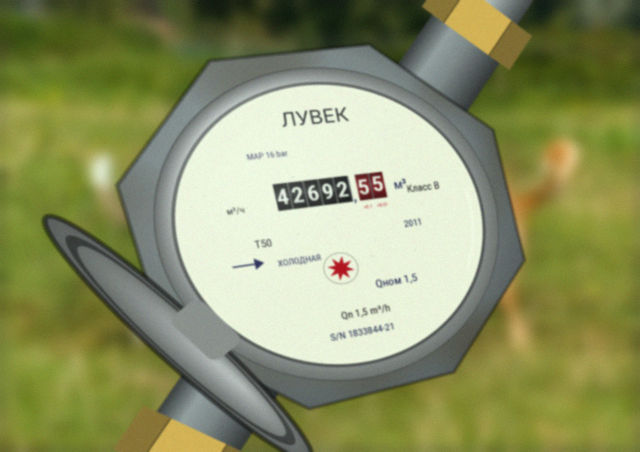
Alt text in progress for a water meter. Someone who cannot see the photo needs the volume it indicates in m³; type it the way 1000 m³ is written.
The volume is 42692.55 m³
